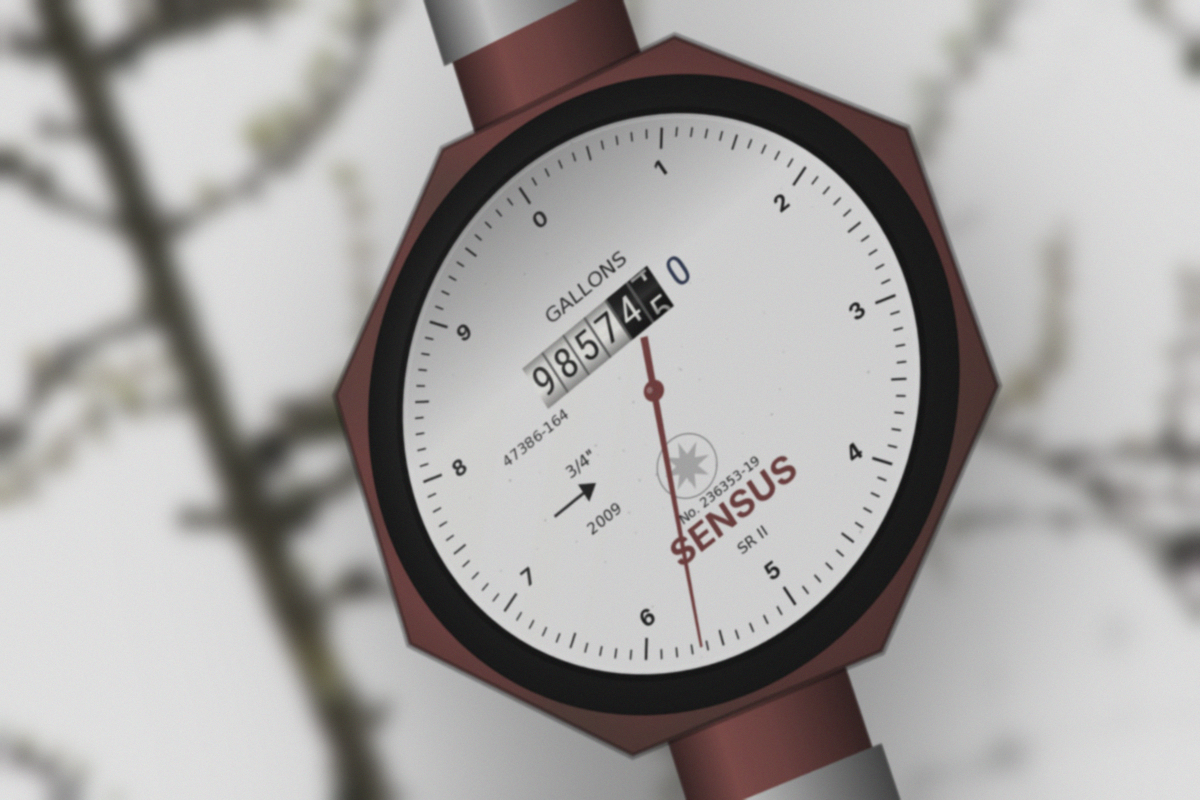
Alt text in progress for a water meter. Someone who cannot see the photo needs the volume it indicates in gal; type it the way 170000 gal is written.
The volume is 9857445.6 gal
